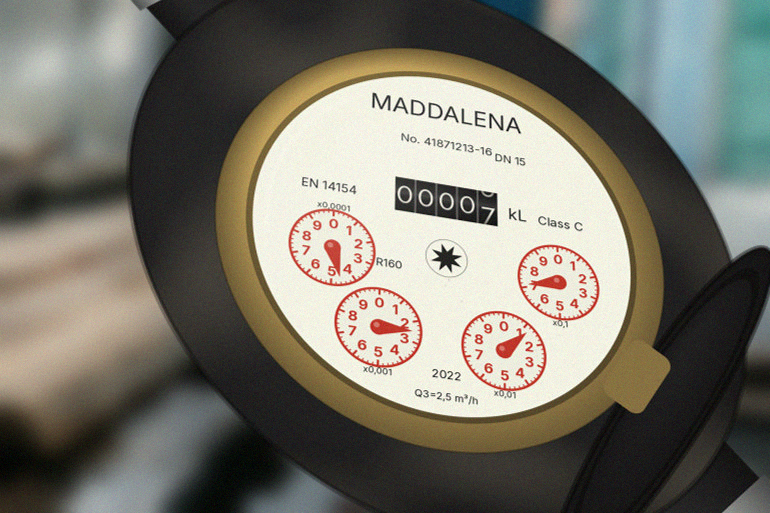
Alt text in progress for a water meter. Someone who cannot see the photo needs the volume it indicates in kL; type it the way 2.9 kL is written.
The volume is 6.7124 kL
